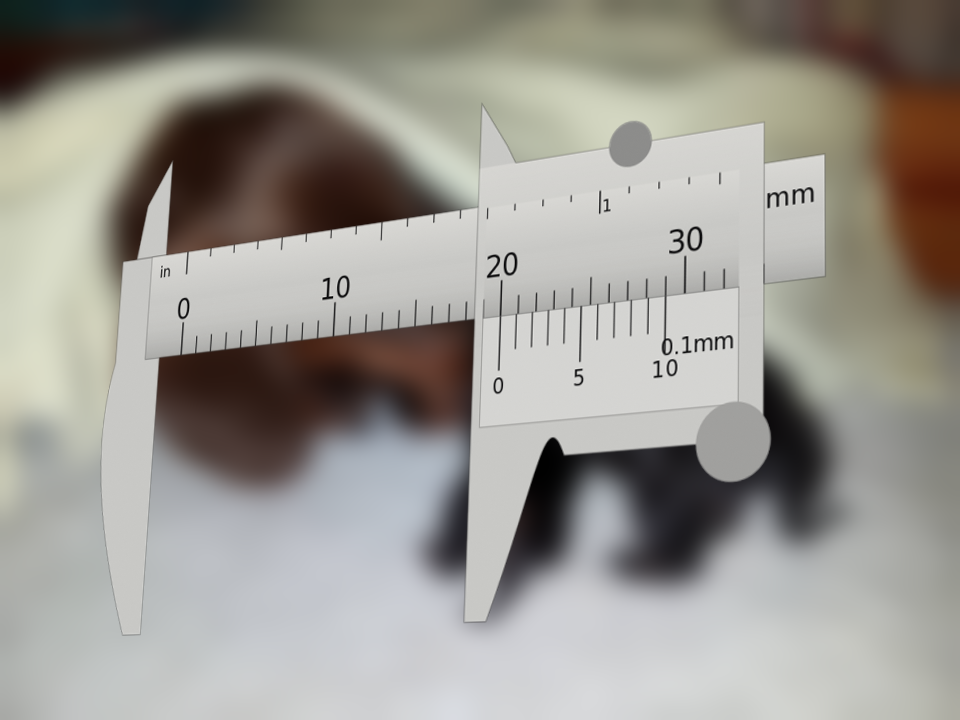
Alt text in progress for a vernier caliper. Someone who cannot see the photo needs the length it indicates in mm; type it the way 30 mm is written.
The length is 20.0 mm
